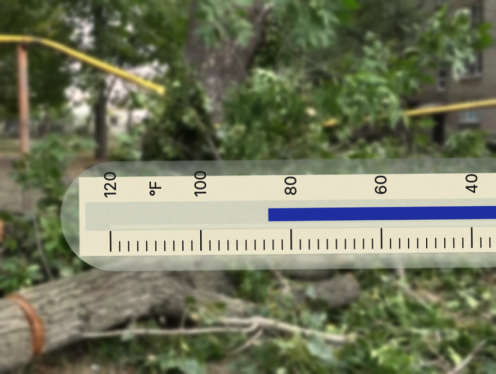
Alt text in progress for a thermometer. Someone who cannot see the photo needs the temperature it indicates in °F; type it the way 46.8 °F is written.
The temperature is 85 °F
